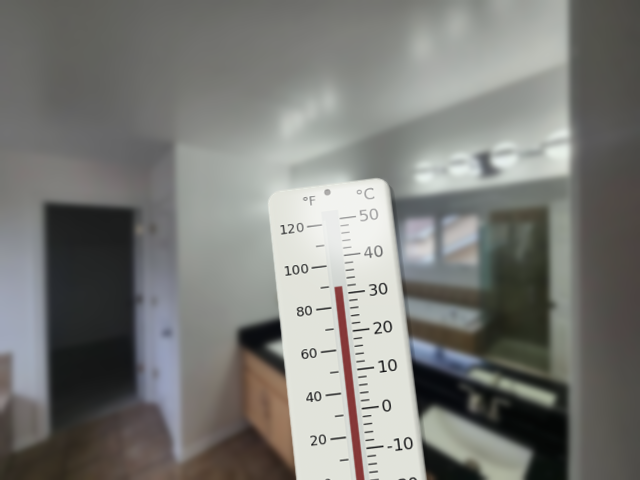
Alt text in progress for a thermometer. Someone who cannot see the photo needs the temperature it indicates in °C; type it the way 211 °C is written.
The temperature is 32 °C
